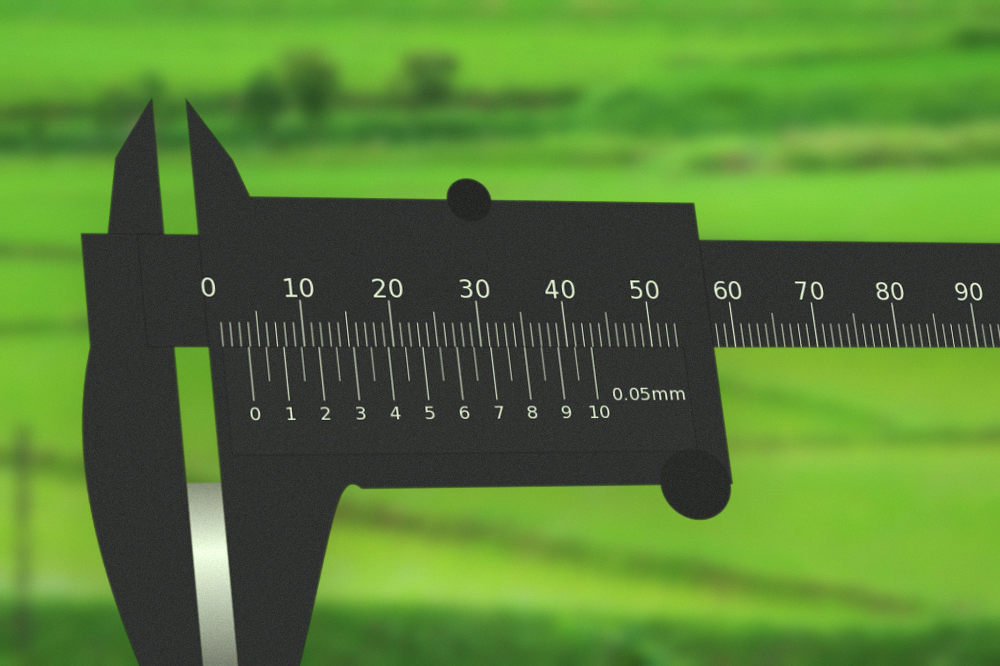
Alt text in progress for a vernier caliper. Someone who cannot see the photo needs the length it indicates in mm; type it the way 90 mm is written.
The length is 3.8 mm
